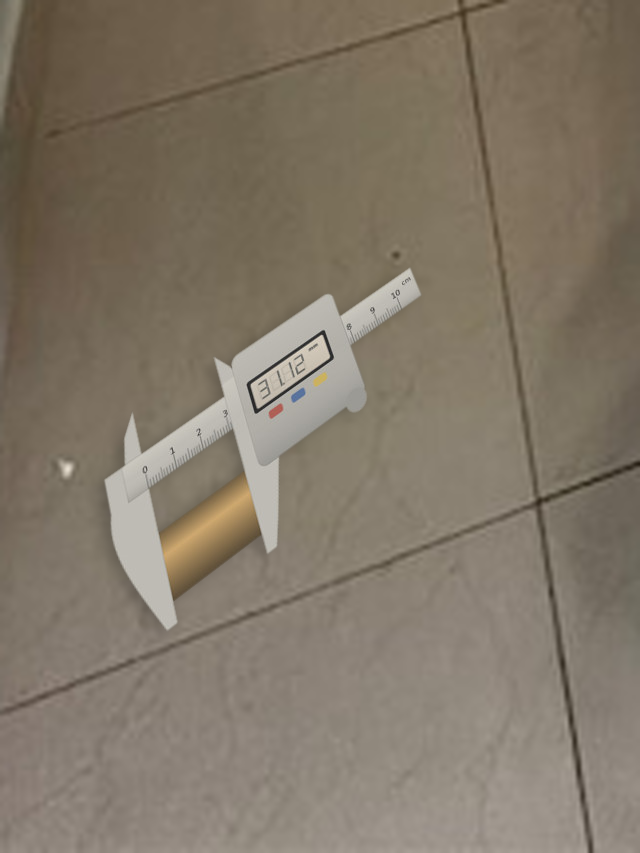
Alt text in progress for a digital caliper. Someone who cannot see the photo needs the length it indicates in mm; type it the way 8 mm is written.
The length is 31.12 mm
